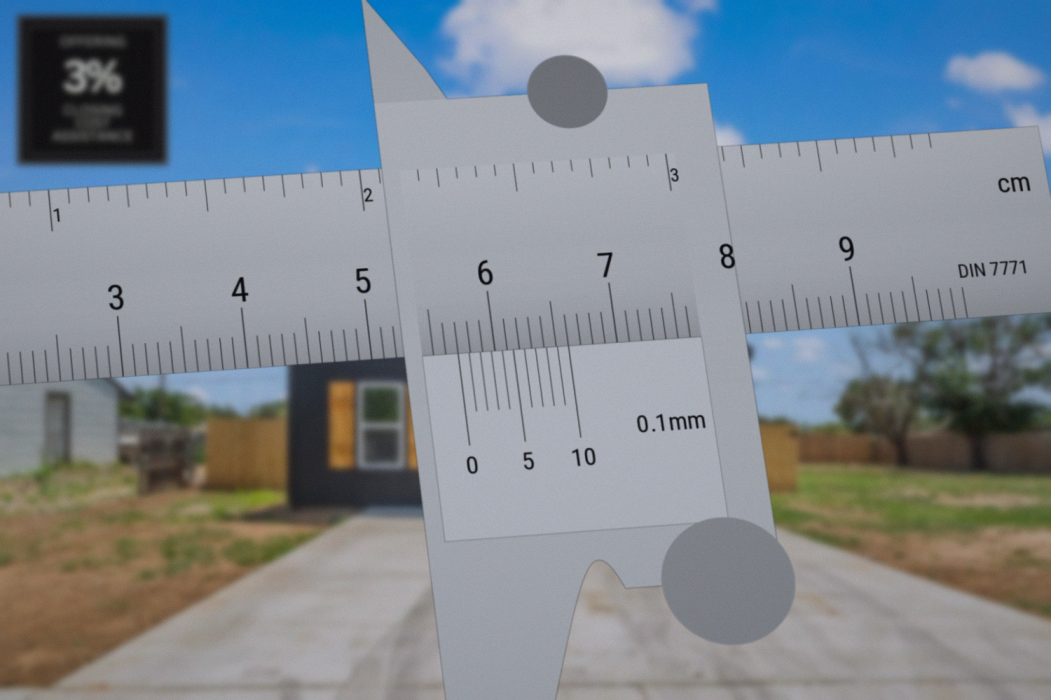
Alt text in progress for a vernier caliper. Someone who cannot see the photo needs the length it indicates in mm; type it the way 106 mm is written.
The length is 57.0 mm
